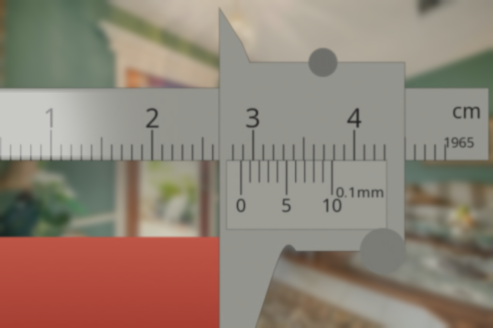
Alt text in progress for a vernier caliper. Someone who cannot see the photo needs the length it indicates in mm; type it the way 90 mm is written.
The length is 28.8 mm
